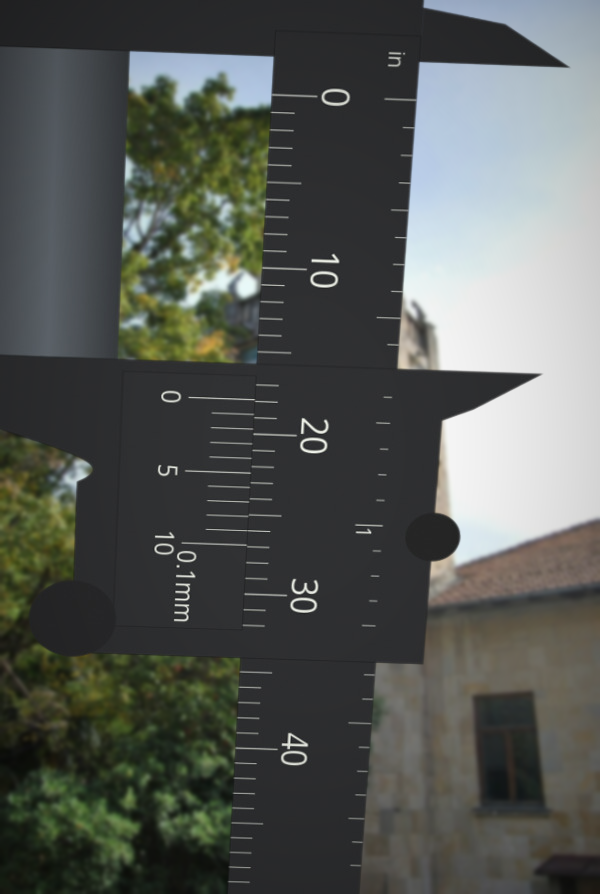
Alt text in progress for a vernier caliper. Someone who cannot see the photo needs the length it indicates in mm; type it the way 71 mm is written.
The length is 17.9 mm
